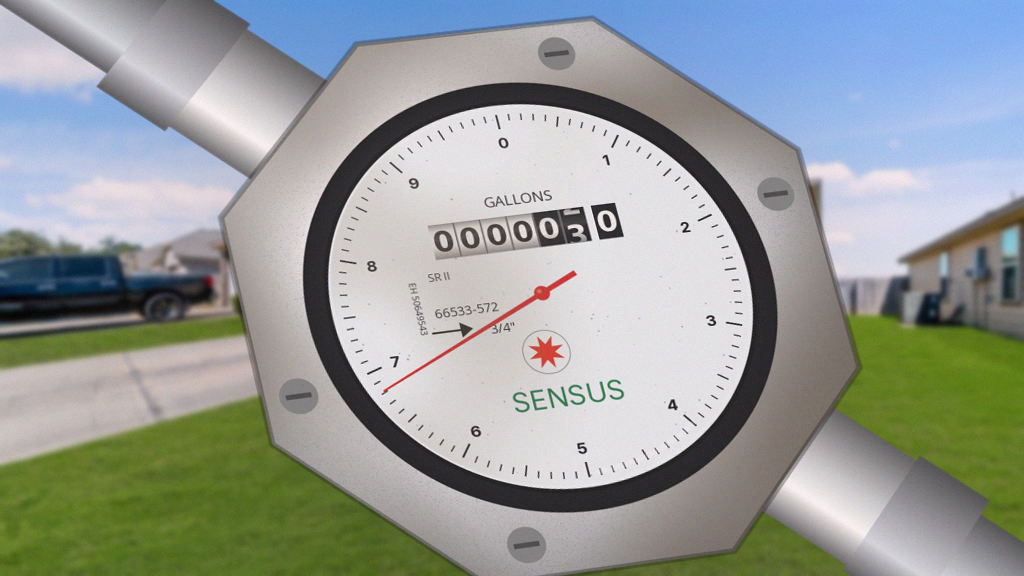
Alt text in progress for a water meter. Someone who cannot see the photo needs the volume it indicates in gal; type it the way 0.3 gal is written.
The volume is 26.8 gal
